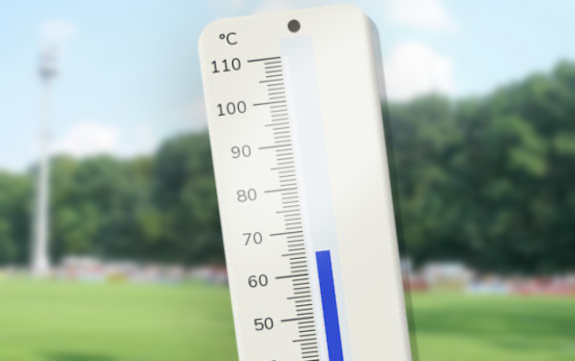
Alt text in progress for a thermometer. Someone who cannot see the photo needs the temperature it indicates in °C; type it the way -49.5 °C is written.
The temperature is 65 °C
